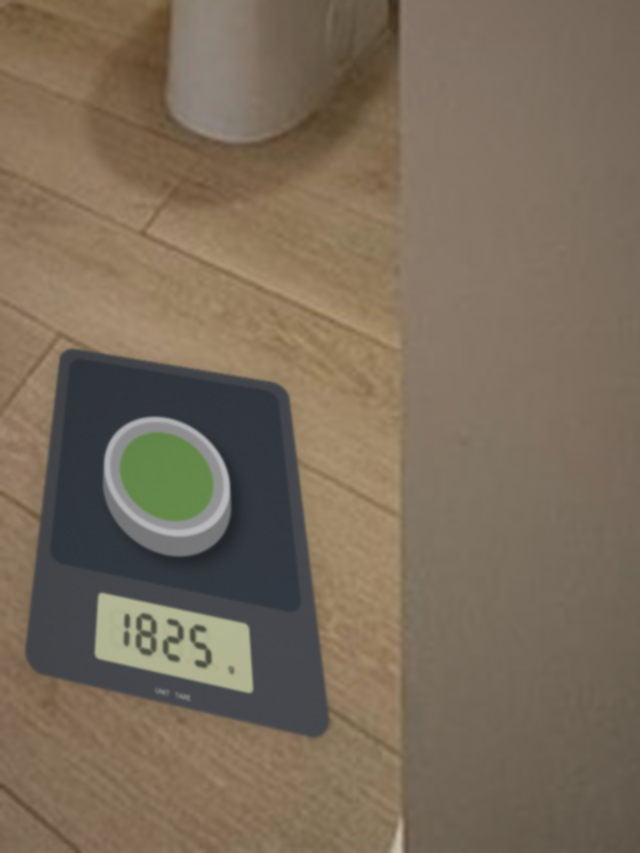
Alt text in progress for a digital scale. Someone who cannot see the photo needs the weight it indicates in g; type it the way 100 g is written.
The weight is 1825 g
